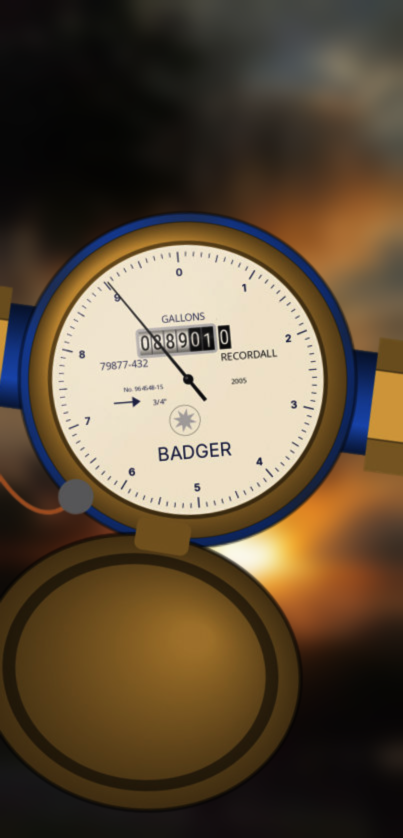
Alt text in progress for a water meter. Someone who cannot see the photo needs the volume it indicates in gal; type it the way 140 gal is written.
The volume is 889009.0 gal
